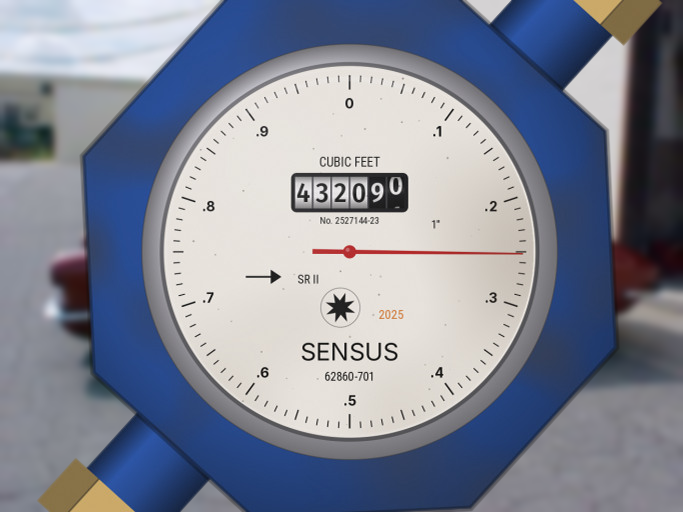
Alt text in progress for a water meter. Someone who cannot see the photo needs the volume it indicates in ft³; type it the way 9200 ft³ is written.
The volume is 432090.25 ft³
